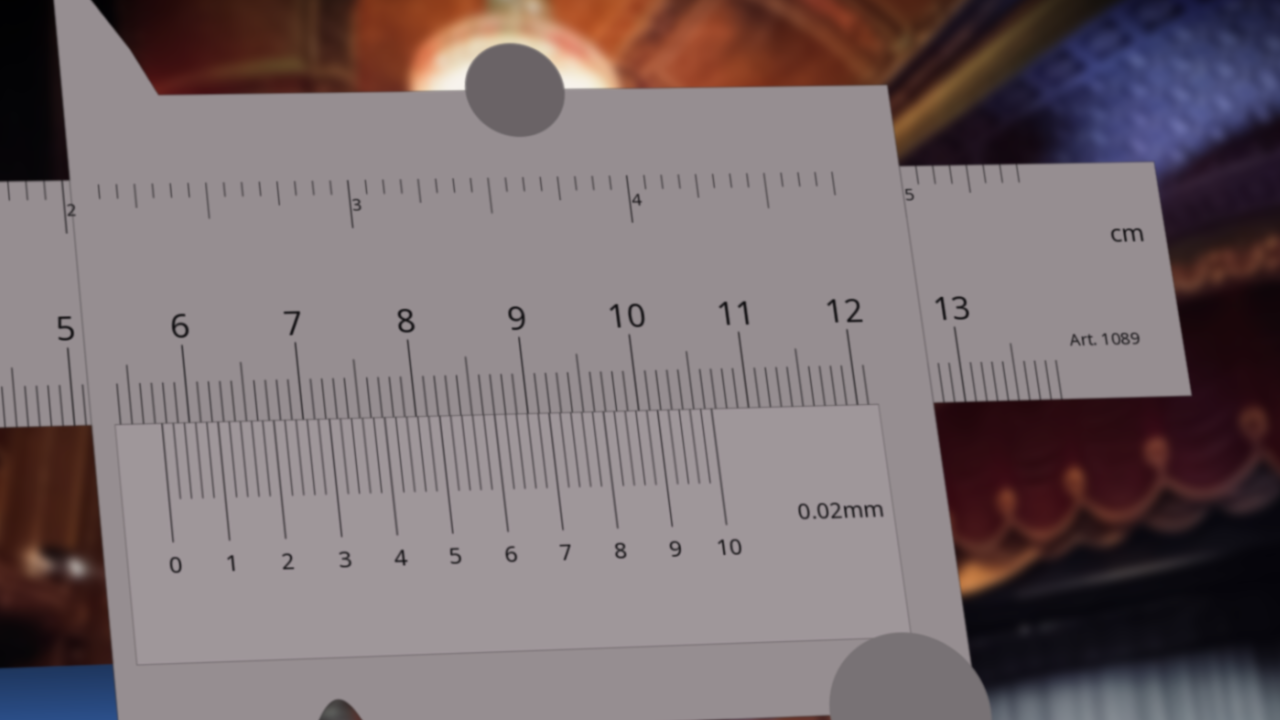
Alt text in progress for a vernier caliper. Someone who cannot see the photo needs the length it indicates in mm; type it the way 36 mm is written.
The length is 57.6 mm
